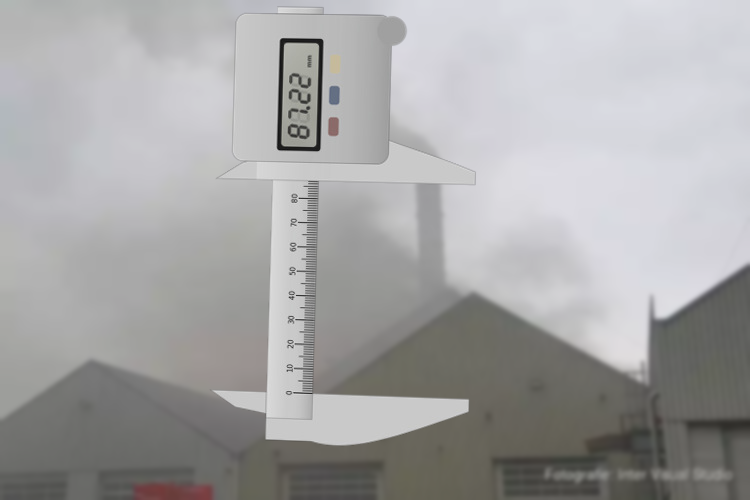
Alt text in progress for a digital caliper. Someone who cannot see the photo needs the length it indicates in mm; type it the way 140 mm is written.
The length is 87.22 mm
